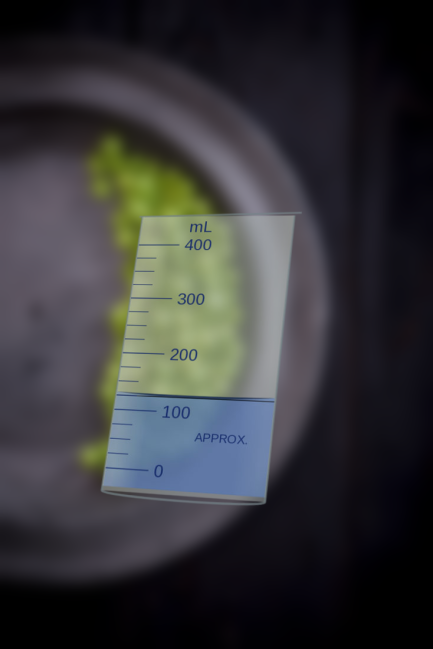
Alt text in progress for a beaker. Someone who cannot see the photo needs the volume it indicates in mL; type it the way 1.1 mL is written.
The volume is 125 mL
